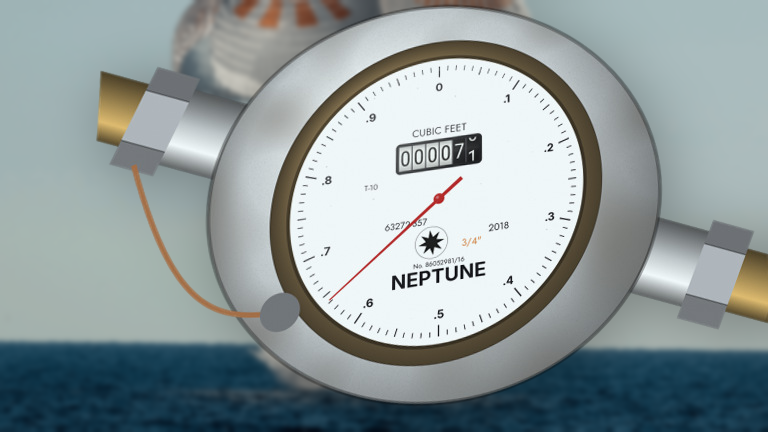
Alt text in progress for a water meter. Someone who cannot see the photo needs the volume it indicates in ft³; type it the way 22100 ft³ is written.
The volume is 70.64 ft³
